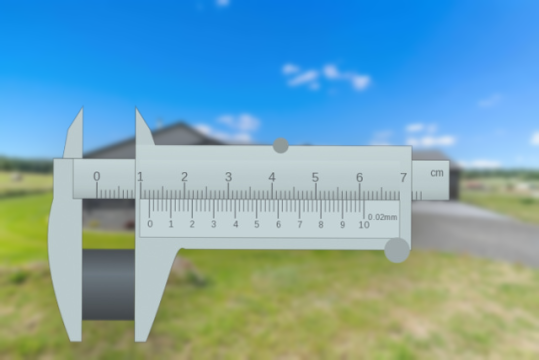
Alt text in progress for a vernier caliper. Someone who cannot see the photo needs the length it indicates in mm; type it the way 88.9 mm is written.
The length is 12.0 mm
